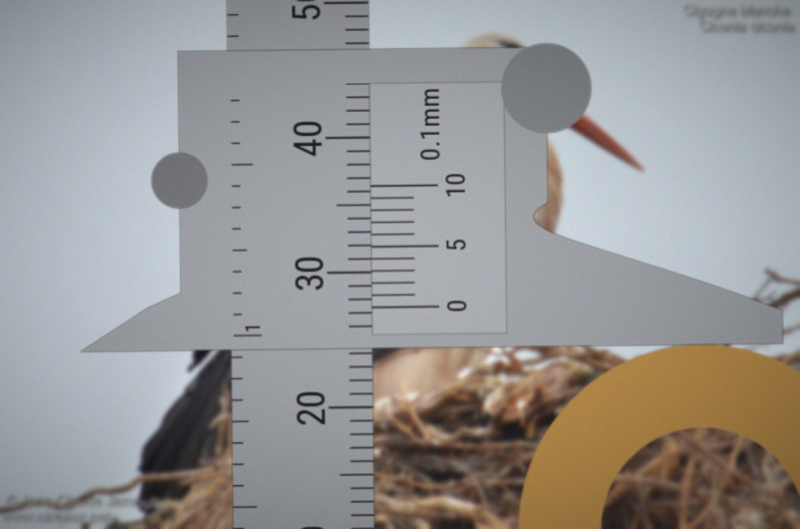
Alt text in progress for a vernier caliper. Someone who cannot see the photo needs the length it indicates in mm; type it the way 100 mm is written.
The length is 27.4 mm
